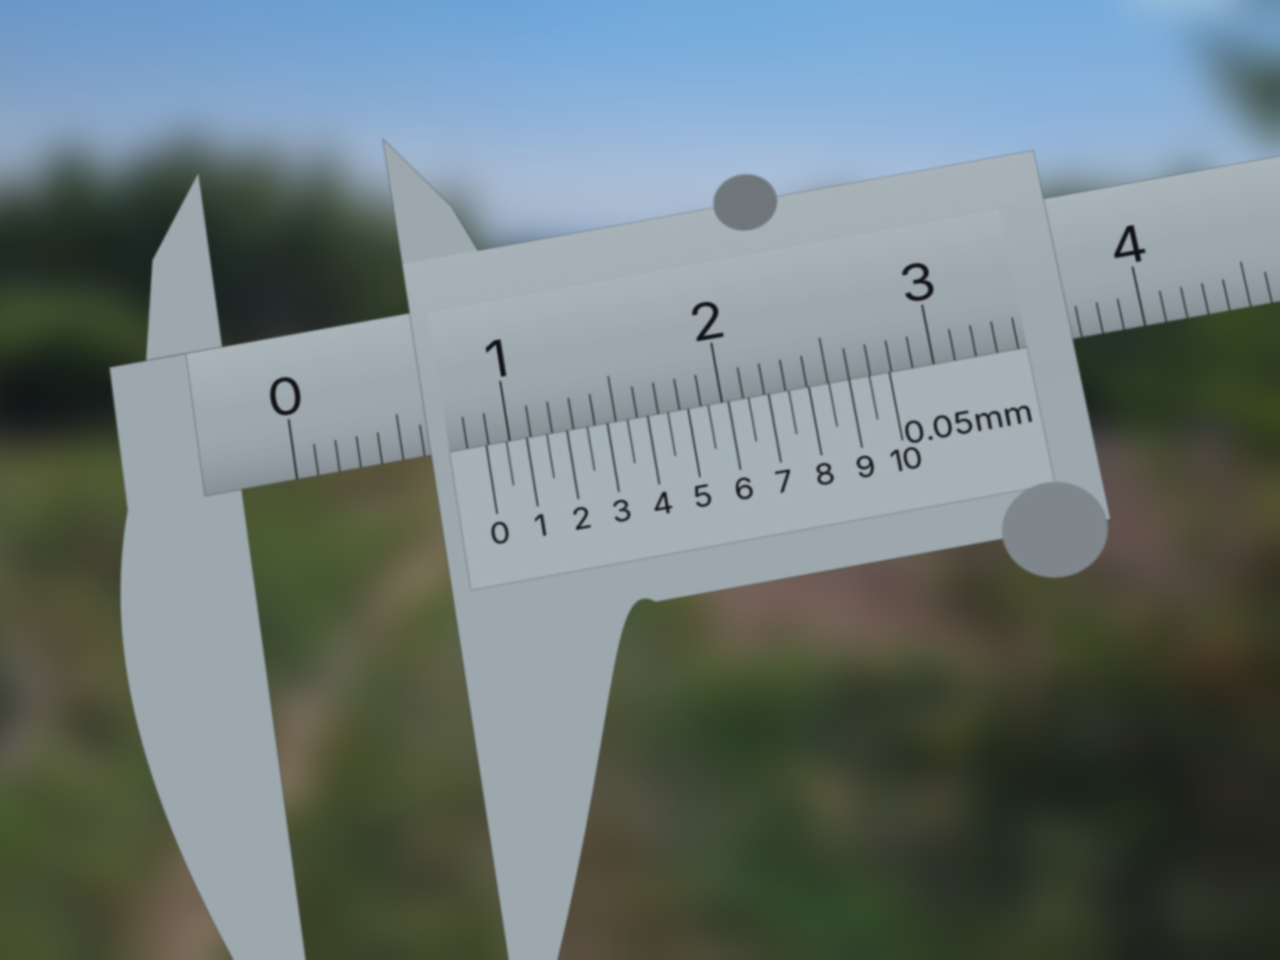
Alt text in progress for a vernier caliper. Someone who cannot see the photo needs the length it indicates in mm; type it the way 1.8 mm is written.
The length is 8.9 mm
